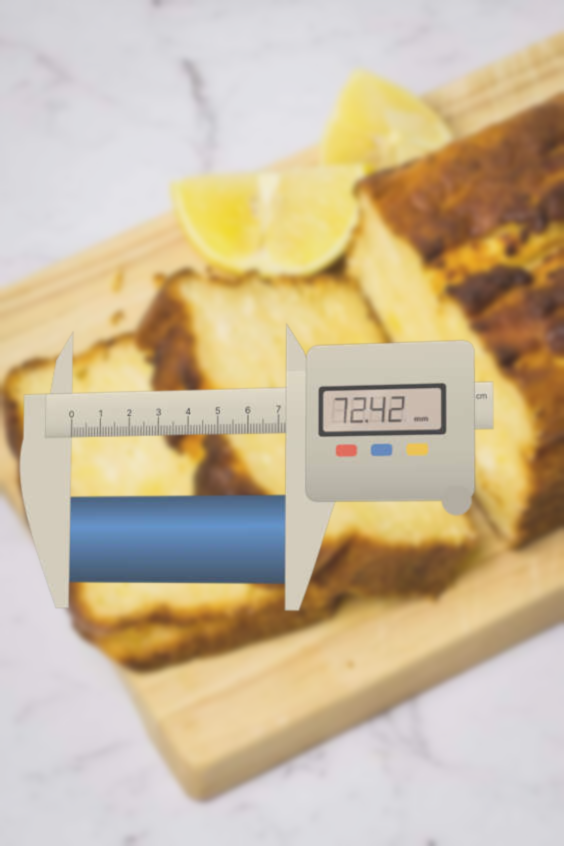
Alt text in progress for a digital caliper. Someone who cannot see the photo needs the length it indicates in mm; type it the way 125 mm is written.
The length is 72.42 mm
